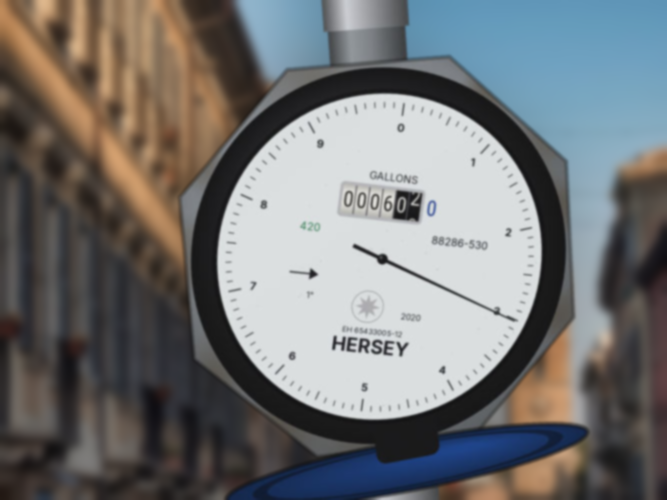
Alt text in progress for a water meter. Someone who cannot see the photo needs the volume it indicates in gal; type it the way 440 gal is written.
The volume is 6023.0 gal
